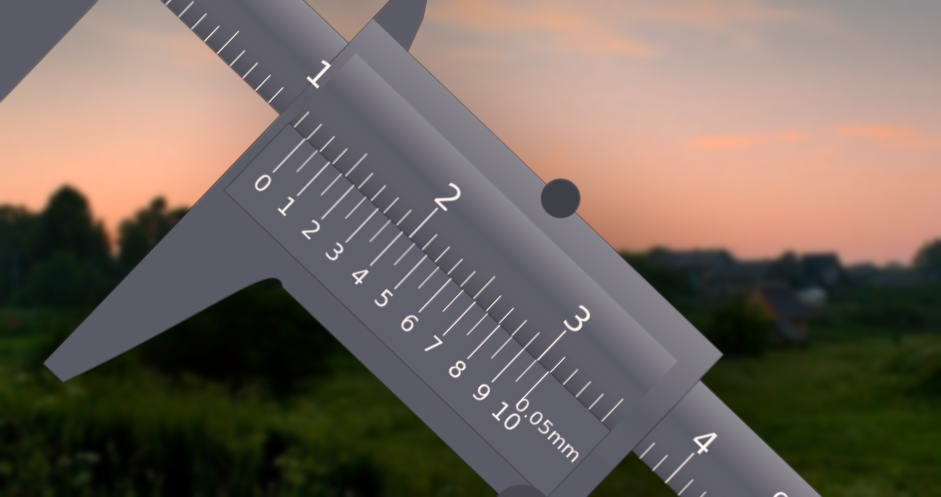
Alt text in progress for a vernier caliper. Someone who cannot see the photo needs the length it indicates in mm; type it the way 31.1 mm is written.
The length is 11.9 mm
